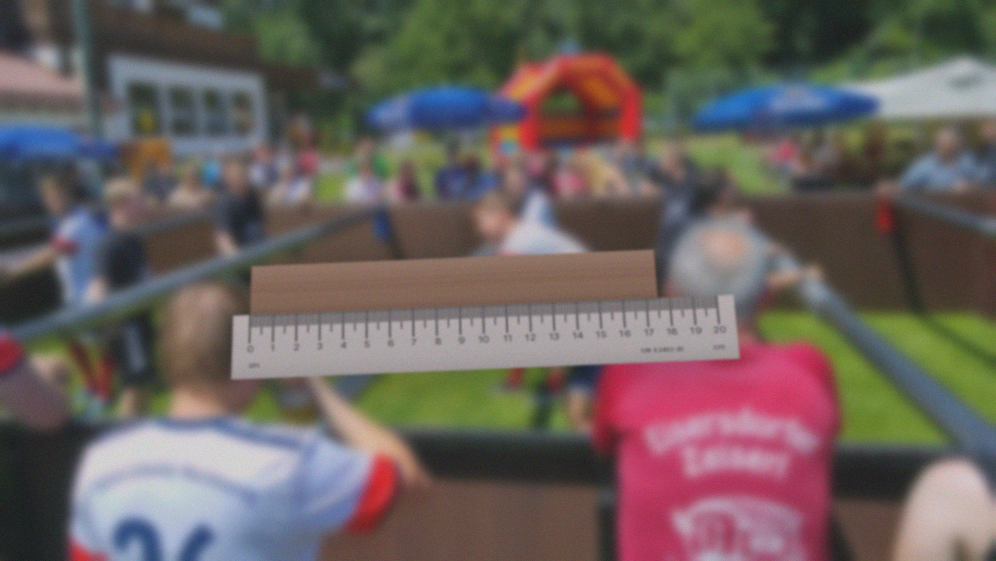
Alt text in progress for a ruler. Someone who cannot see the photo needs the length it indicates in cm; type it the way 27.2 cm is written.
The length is 17.5 cm
